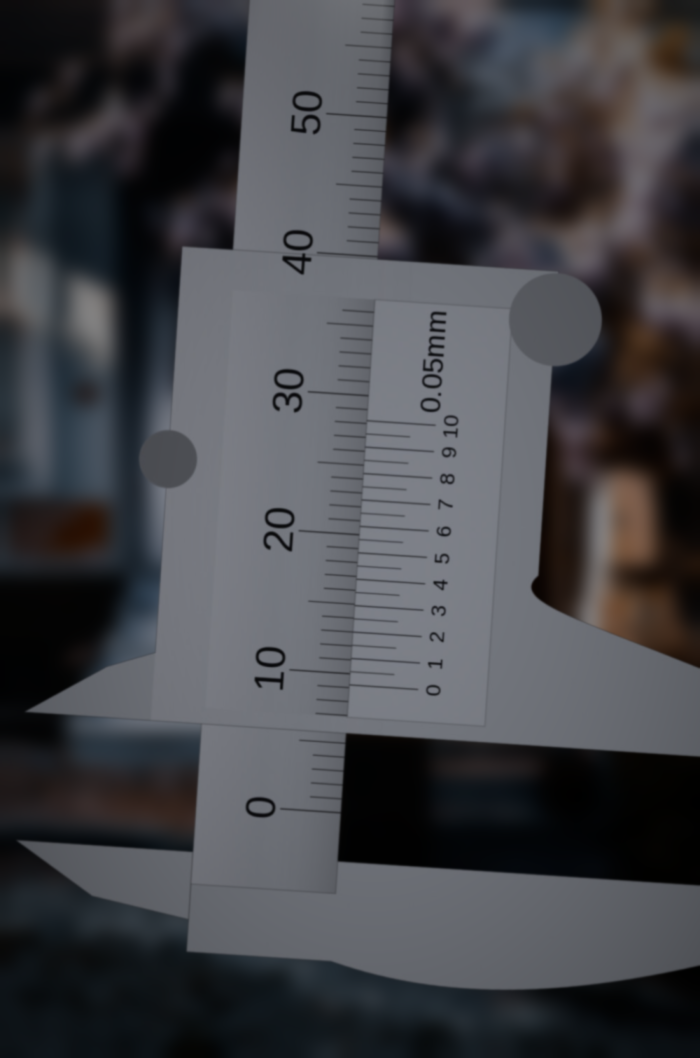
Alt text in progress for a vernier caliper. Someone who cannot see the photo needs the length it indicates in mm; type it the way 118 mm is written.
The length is 9.2 mm
